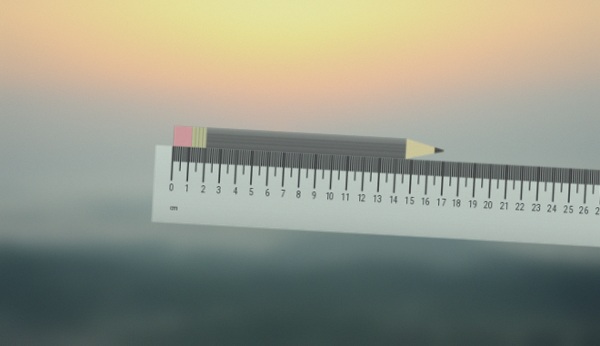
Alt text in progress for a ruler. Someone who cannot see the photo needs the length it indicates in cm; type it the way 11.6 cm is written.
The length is 17 cm
